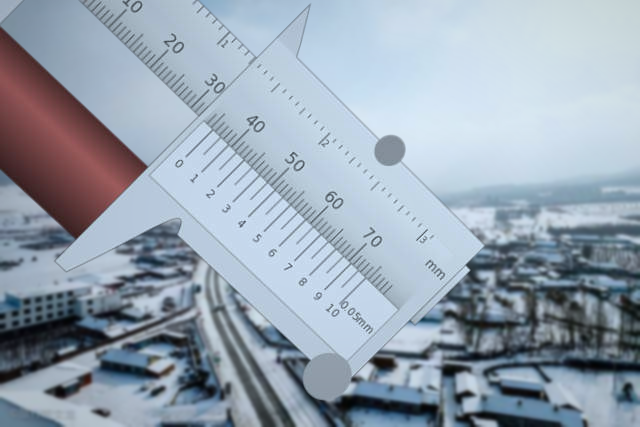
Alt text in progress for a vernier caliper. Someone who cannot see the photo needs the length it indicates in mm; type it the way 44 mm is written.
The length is 35.5 mm
